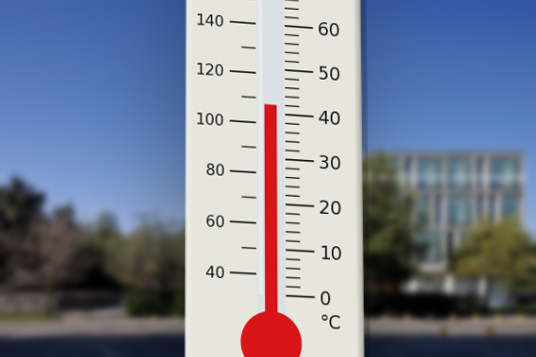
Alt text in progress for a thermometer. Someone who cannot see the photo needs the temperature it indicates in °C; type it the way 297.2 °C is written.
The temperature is 42 °C
